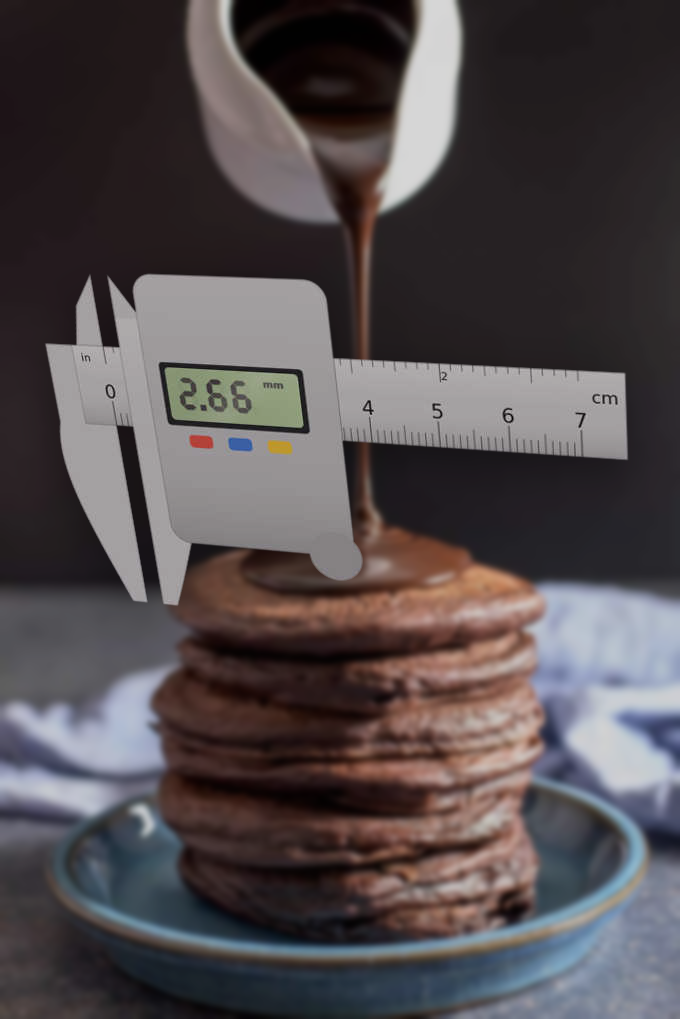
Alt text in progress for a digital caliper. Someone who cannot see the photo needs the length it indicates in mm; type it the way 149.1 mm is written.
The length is 2.66 mm
